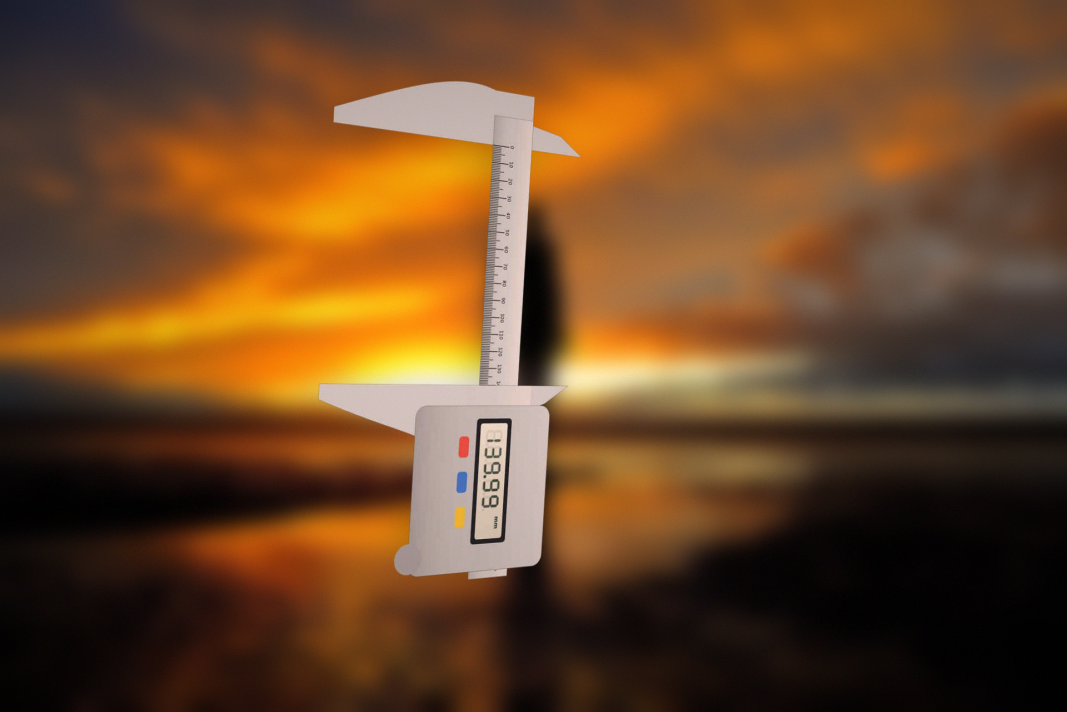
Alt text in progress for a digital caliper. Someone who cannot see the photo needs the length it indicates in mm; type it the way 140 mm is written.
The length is 139.99 mm
